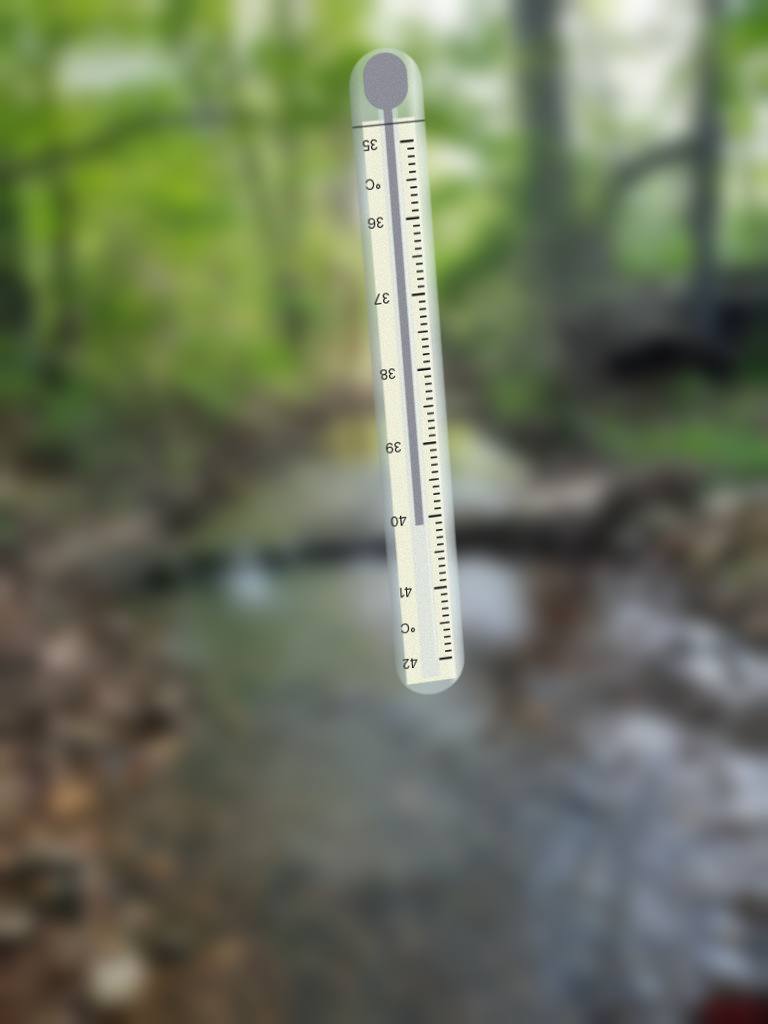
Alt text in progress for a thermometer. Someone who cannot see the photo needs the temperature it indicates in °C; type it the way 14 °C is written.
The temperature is 40.1 °C
